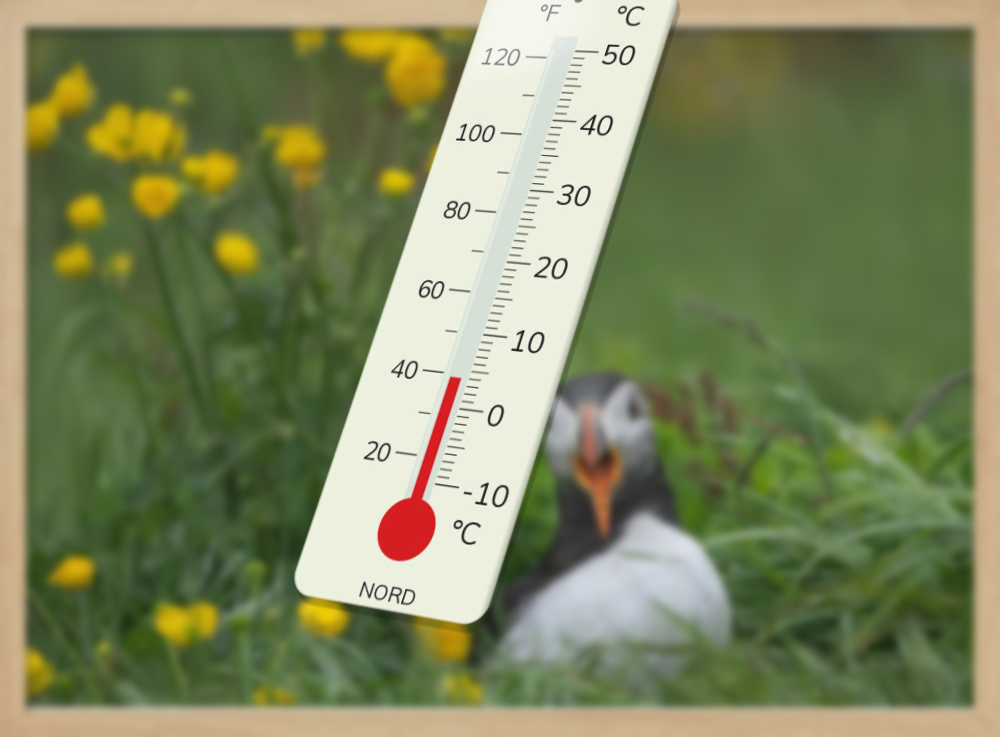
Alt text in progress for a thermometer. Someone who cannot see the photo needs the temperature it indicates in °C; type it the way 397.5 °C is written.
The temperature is 4 °C
